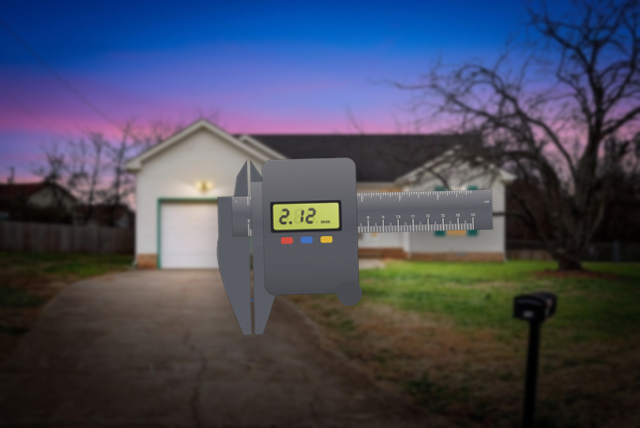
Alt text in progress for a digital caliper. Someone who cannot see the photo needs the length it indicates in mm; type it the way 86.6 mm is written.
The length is 2.12 mm
